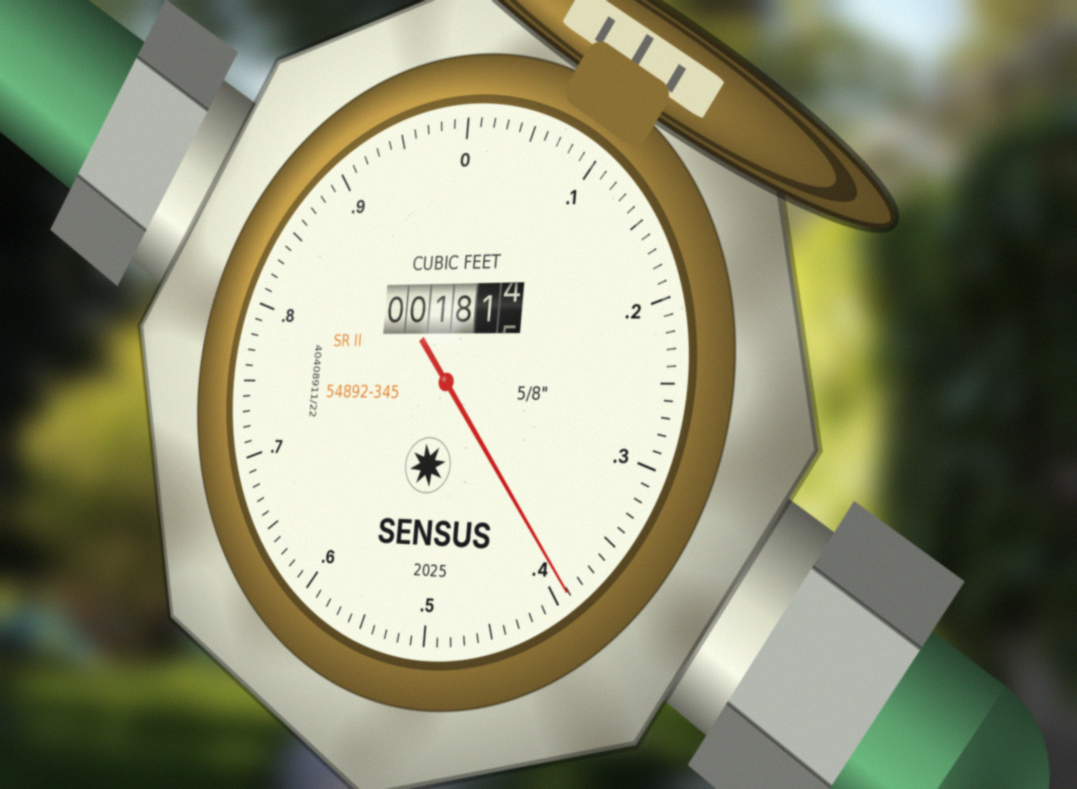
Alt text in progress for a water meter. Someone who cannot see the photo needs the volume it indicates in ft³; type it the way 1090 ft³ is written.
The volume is 1814.39 ft³
